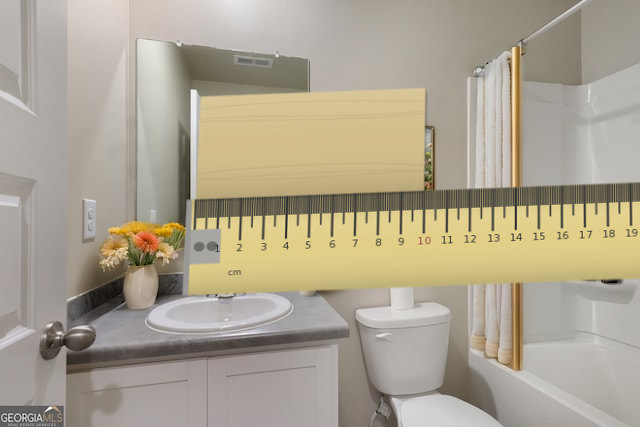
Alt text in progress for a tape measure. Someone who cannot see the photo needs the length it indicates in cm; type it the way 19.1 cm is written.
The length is 10 cm
